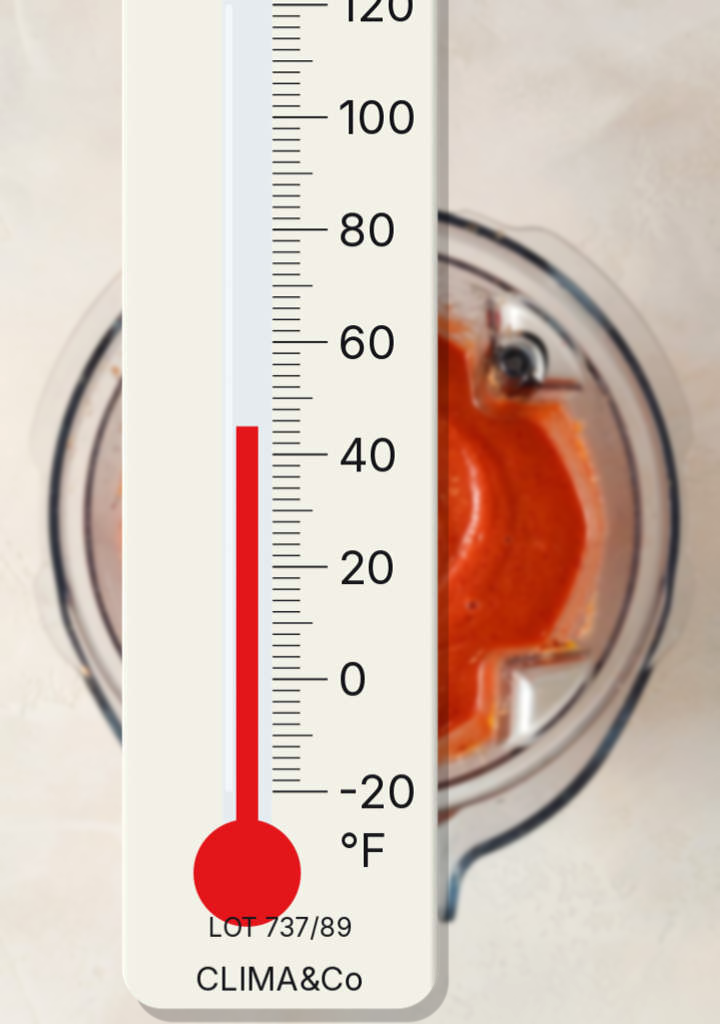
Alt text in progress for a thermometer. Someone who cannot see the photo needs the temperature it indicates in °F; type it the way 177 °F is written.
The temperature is 45 °F
